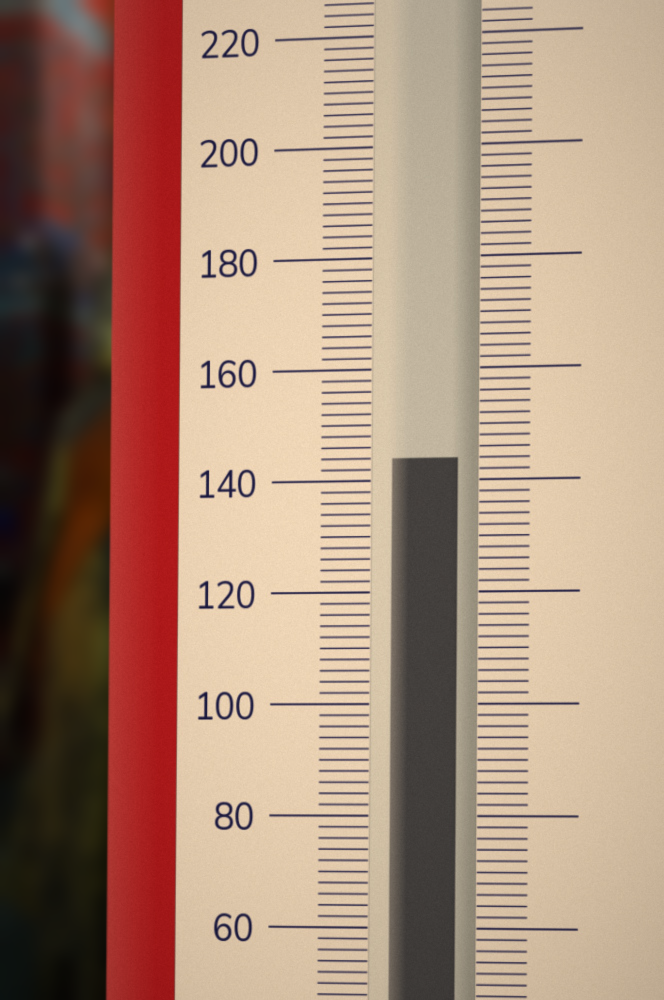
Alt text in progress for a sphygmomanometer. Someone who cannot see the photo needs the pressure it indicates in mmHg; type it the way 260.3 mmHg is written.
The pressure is 144 mmHg
